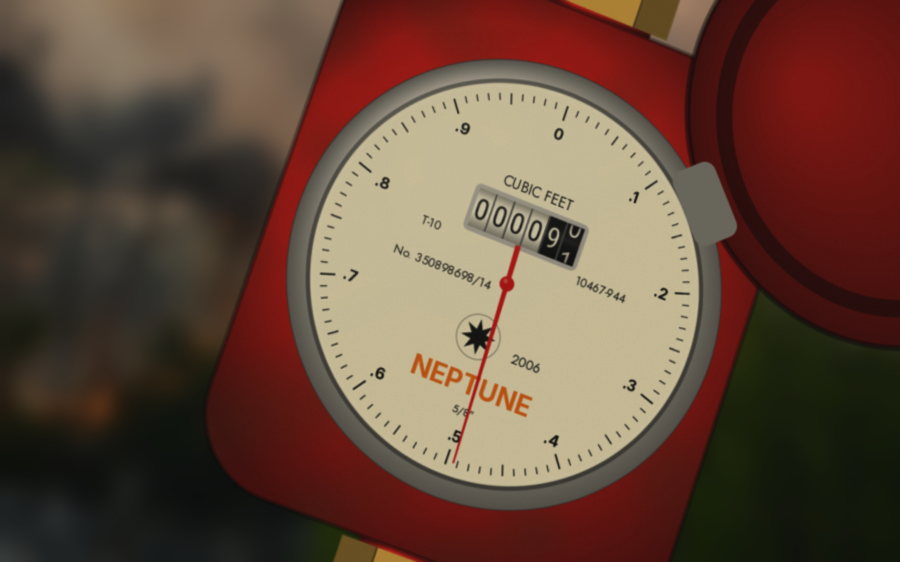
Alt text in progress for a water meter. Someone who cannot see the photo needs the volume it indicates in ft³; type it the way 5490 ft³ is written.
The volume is 90.49 ft³
